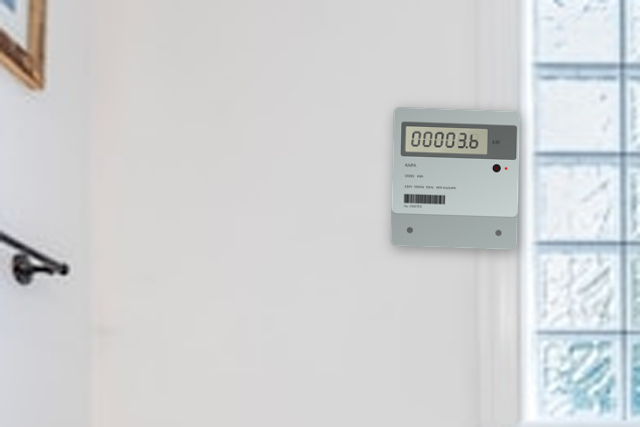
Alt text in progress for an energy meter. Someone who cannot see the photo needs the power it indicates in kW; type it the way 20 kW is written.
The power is 3.6 kW
